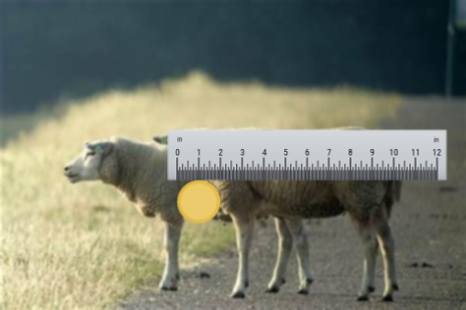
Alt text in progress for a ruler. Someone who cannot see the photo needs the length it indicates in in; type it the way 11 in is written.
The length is 2 in
